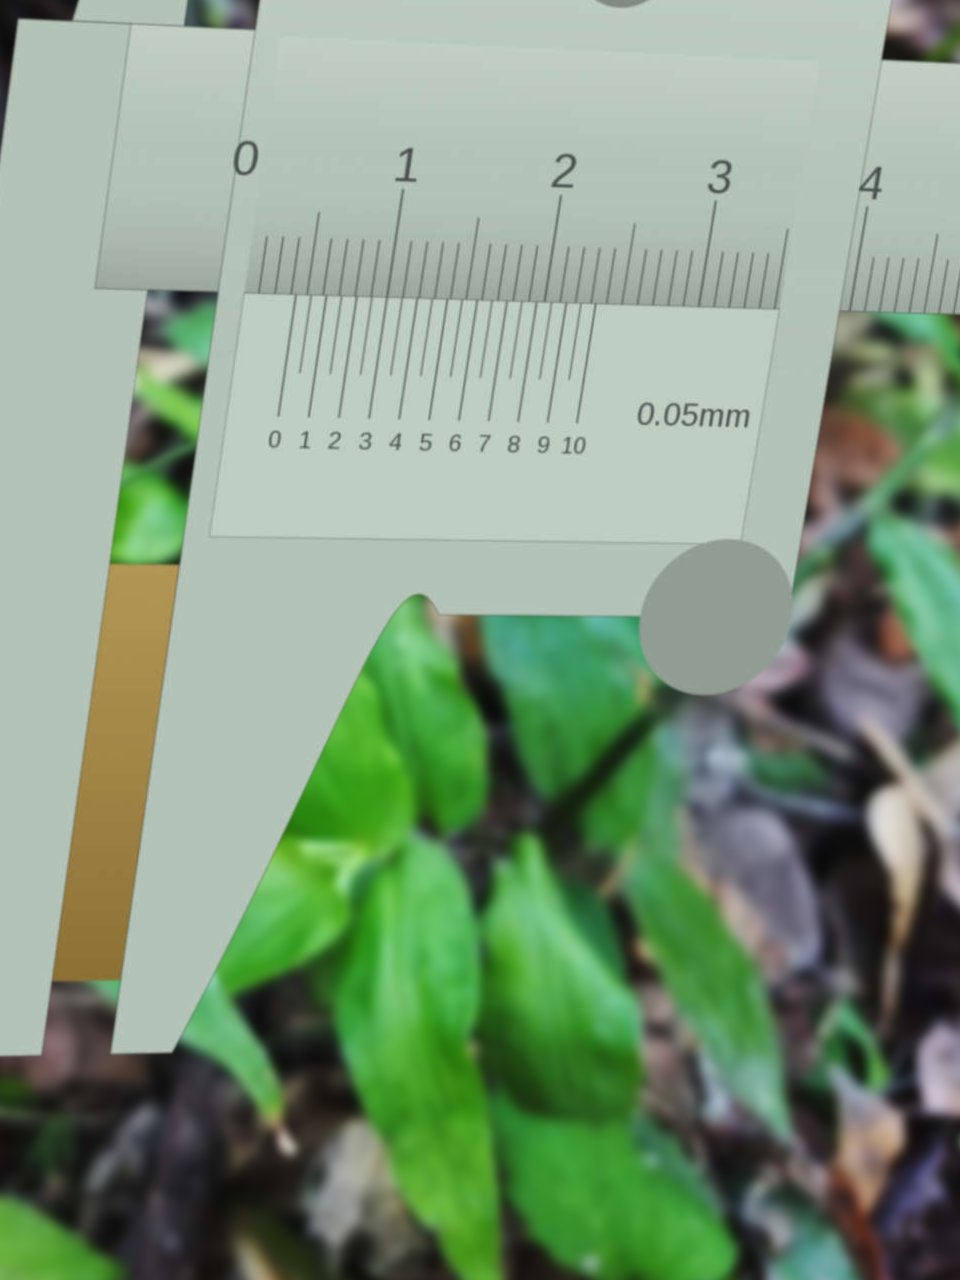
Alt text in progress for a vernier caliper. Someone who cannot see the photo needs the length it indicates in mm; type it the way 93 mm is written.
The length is 4.3 mm
